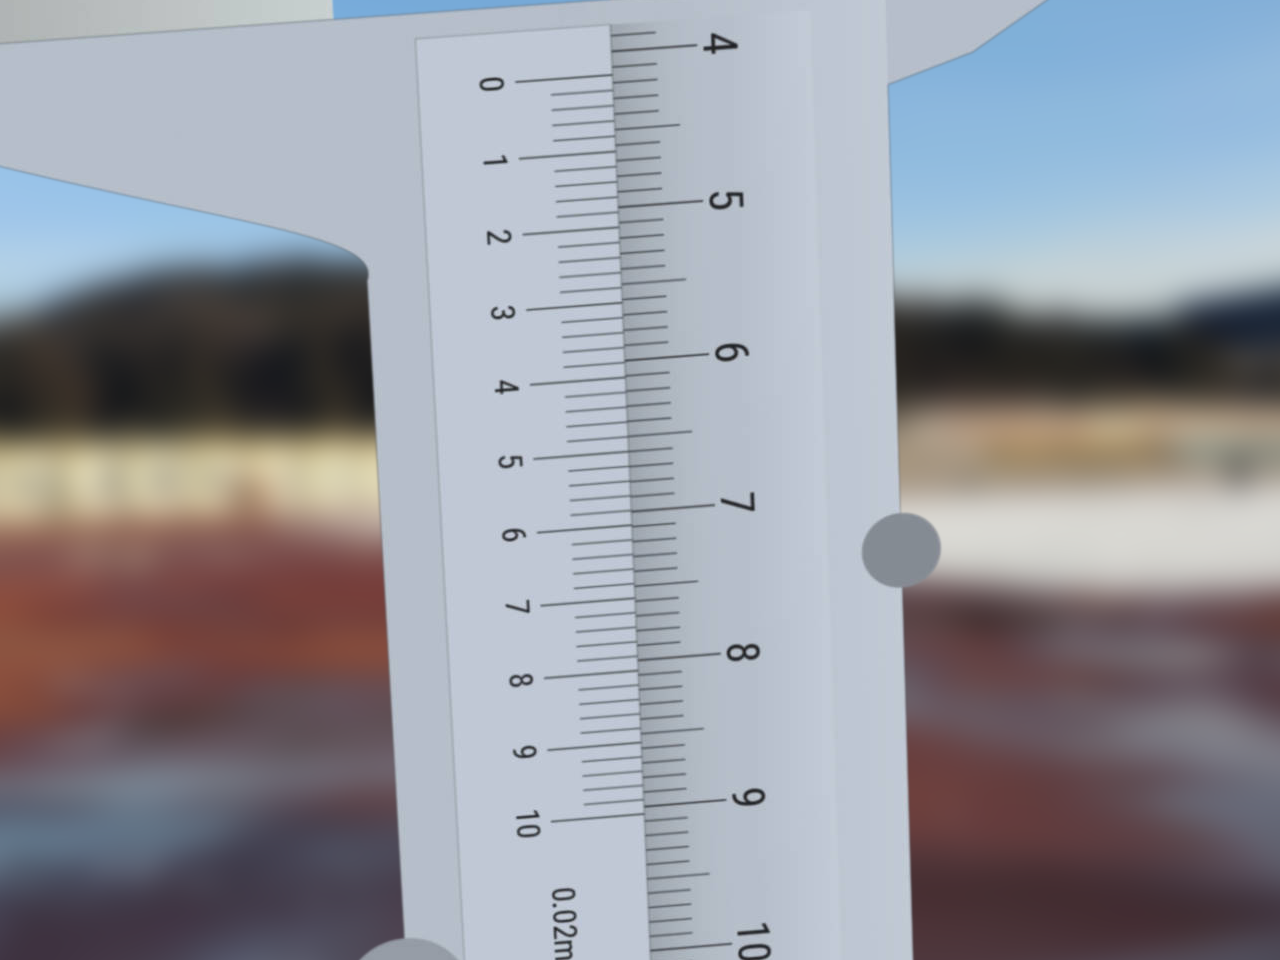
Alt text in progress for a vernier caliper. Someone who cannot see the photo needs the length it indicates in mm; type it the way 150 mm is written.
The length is 41.5 mm
